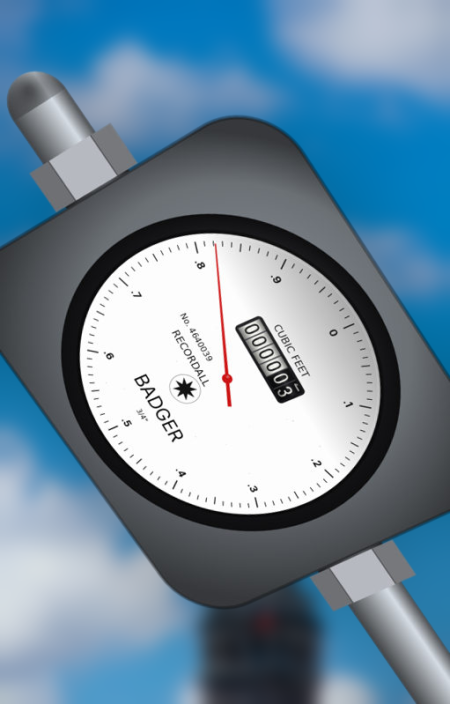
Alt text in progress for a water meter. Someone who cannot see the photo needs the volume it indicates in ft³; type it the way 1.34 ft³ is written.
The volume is 2.82 ft³
